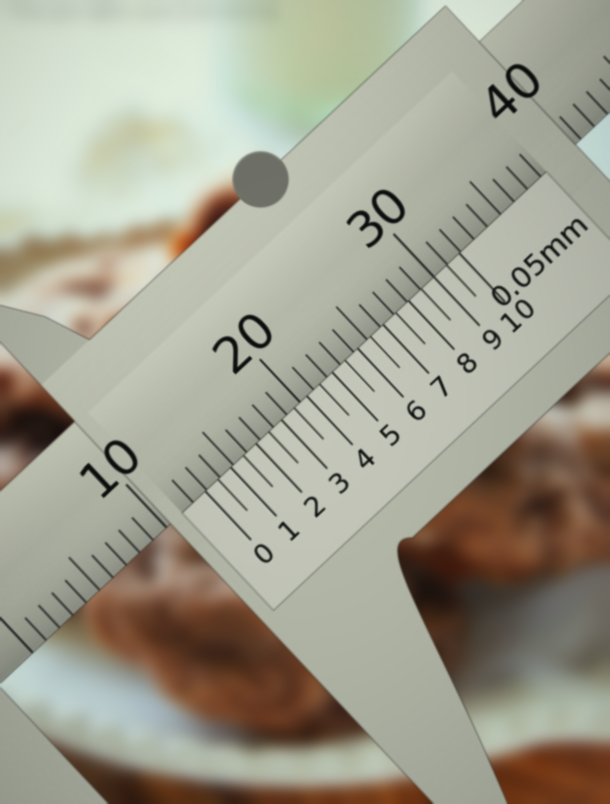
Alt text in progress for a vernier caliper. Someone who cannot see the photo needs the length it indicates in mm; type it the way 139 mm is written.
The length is 12.9 mm
